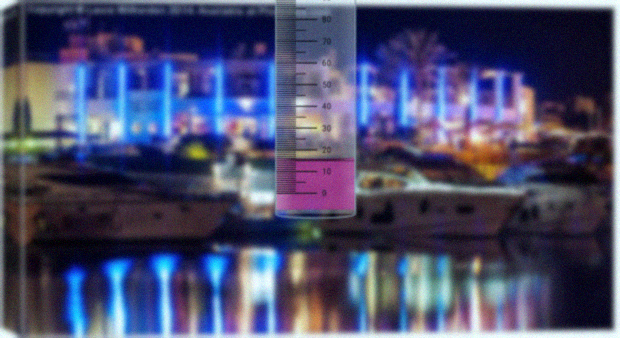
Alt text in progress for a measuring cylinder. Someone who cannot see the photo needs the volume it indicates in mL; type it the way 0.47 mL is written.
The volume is 15 mL
